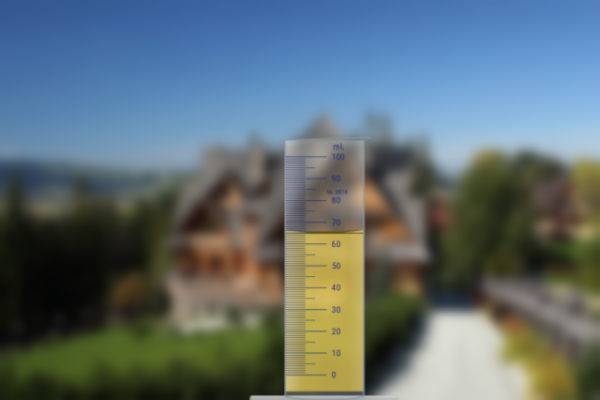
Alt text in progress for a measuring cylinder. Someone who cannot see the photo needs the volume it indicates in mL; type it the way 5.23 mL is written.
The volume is 65 mL
